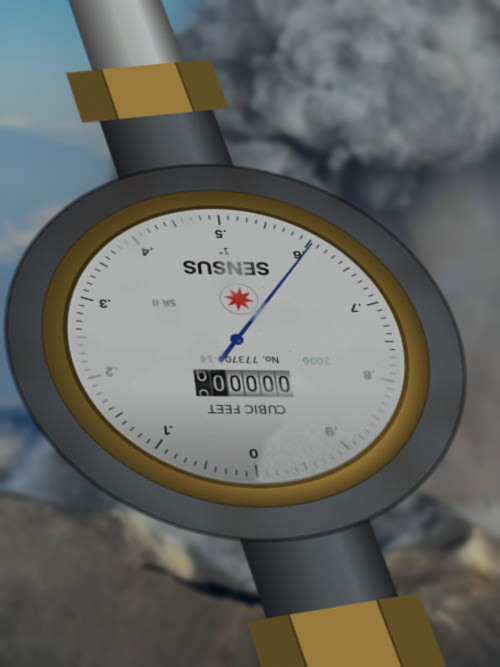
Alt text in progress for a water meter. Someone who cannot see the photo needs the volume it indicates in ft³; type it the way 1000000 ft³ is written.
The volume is 8.60 ft³
